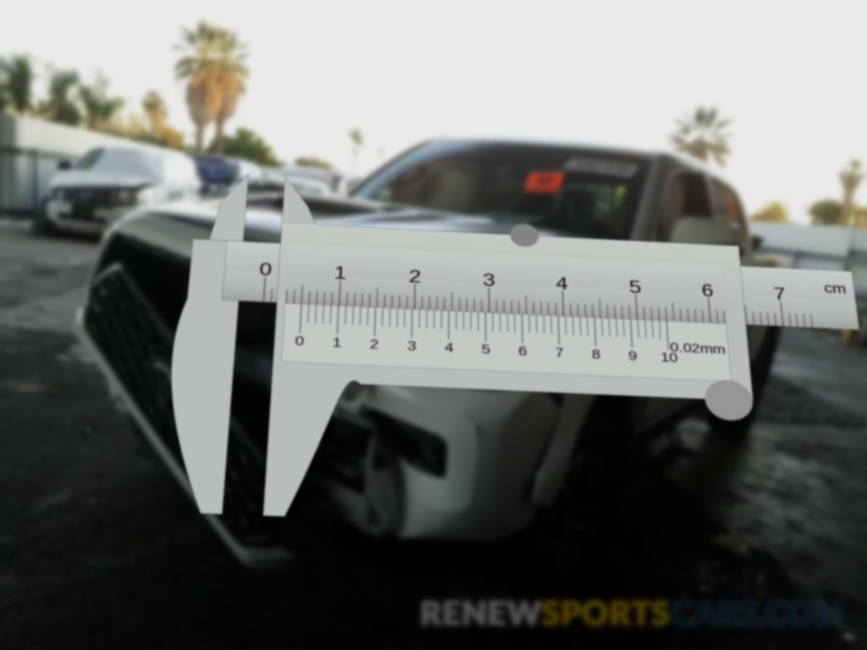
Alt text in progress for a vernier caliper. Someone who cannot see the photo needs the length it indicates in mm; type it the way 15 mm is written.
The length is 5.0 mm
